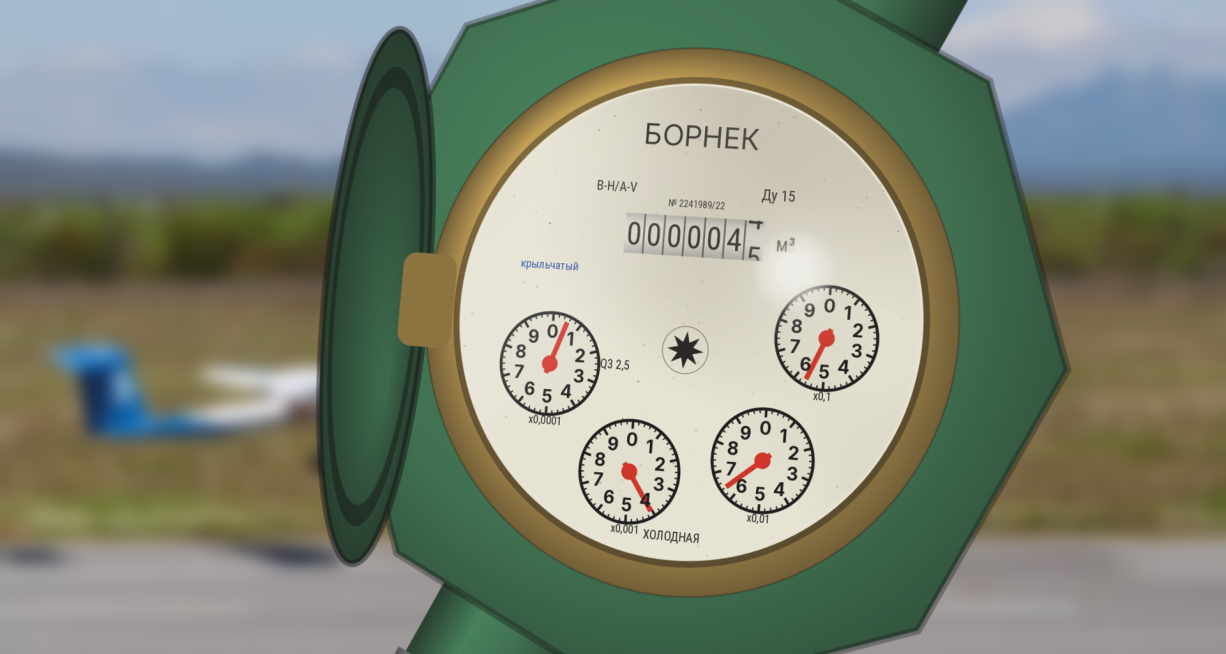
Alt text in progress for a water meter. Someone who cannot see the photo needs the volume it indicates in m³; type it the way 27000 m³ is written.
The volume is 44.5640 m³
